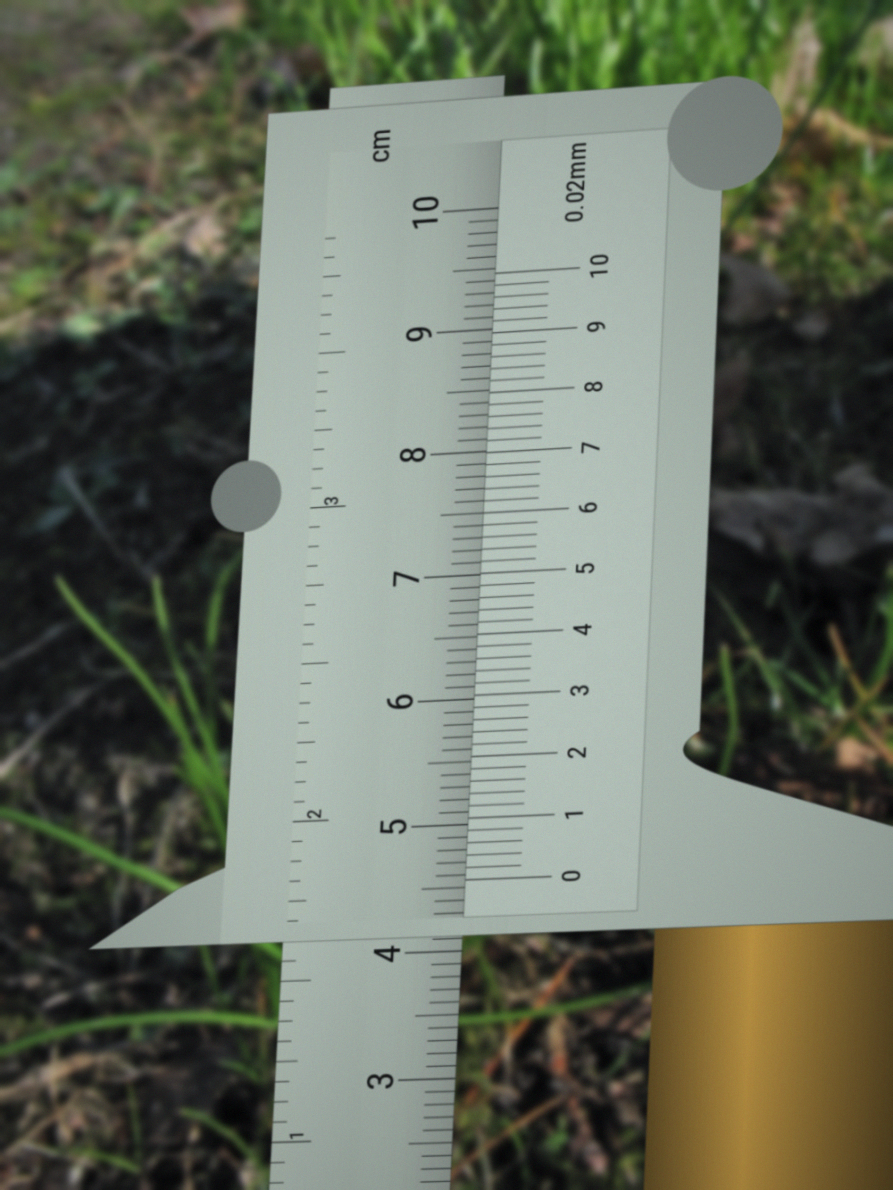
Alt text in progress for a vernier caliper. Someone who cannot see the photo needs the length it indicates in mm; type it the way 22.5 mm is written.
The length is 45.6 mm
